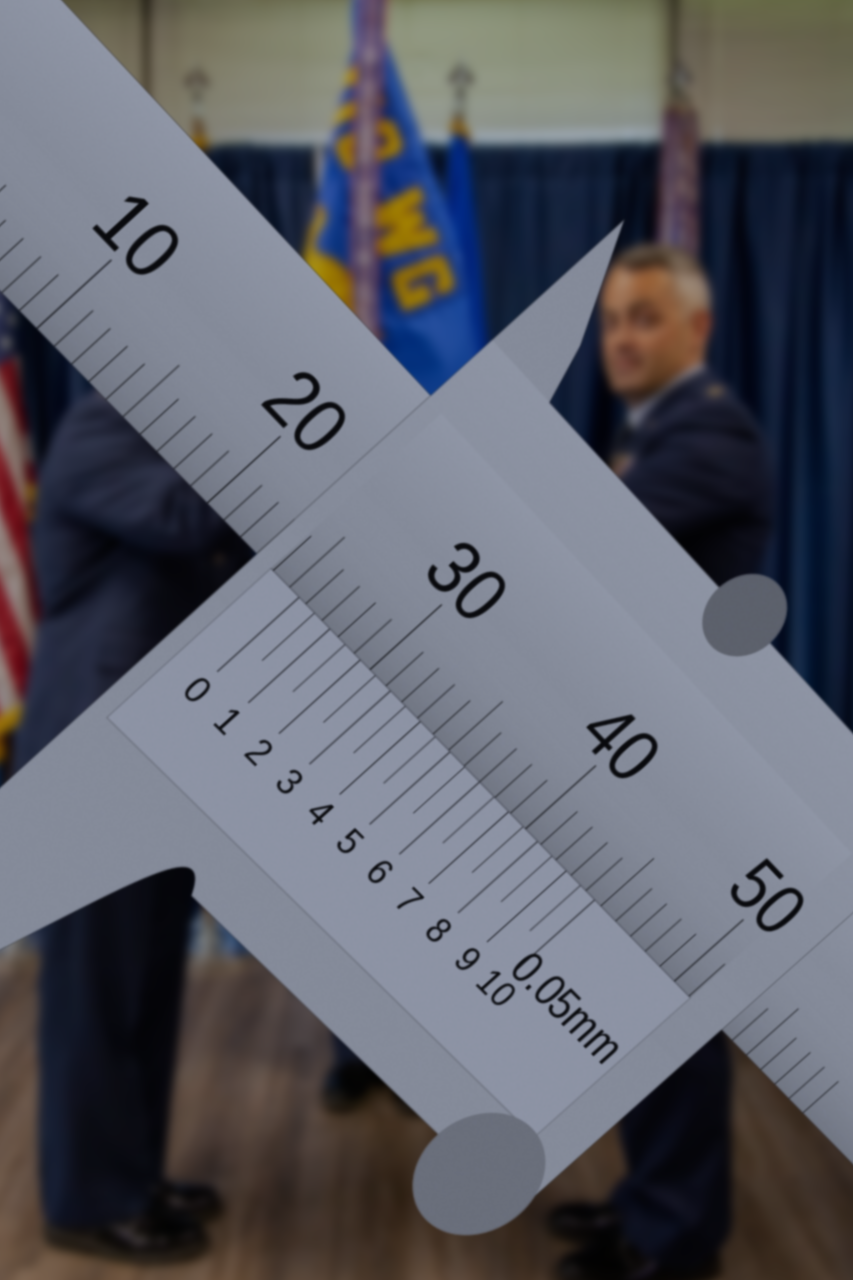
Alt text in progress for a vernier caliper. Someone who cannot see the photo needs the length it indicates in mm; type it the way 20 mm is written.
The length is 25.6 mm
